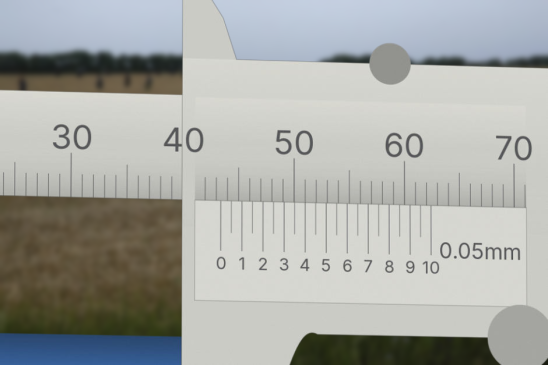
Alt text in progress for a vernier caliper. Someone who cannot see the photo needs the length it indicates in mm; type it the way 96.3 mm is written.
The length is 43.4 mm
